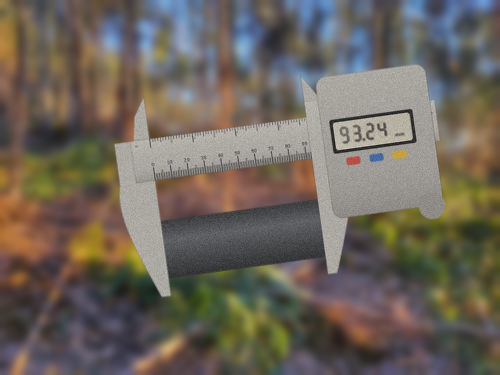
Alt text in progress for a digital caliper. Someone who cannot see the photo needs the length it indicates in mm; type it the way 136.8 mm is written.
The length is 93.24 mm
